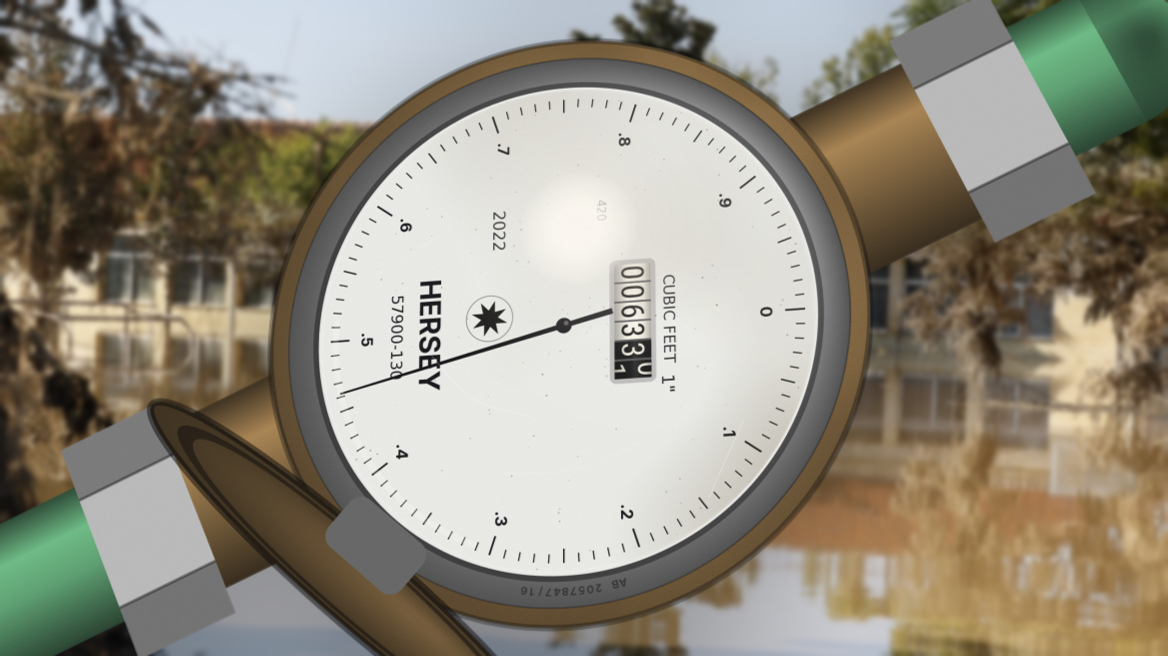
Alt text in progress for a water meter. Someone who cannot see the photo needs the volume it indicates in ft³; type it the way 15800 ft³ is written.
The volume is 6330.46 ft³
